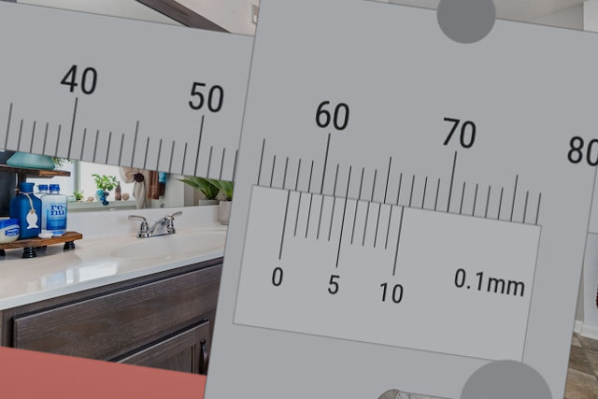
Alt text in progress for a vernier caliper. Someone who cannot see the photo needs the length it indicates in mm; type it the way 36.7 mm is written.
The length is 57.5 mm
